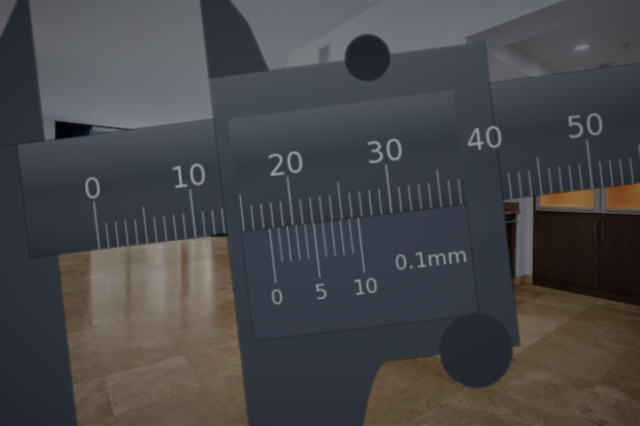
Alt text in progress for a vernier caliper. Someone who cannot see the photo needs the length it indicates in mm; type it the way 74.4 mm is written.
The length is 17.6 mm
